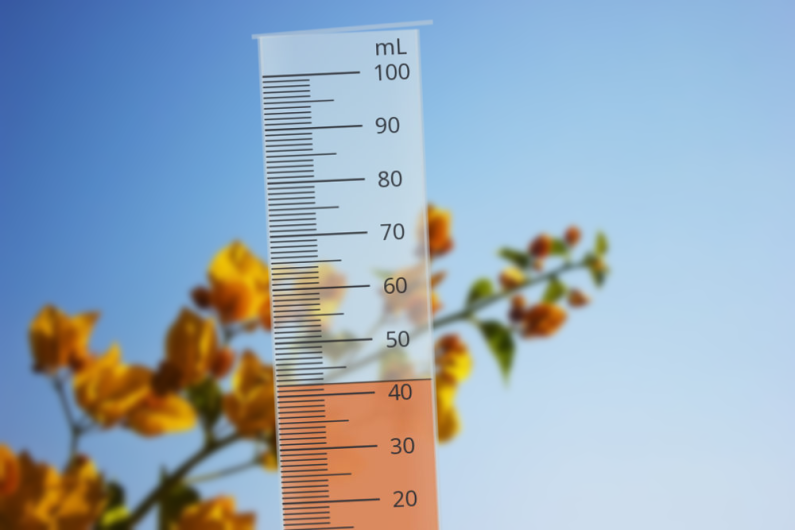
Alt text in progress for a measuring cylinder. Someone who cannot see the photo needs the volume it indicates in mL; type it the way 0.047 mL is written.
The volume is 42 mL
